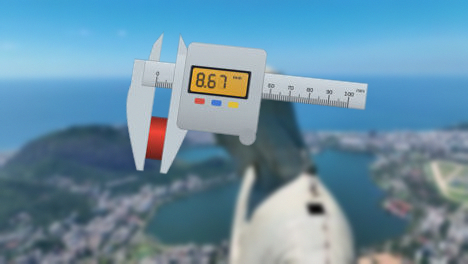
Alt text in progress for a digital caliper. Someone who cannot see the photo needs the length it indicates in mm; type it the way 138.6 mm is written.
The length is 8.67 mm
